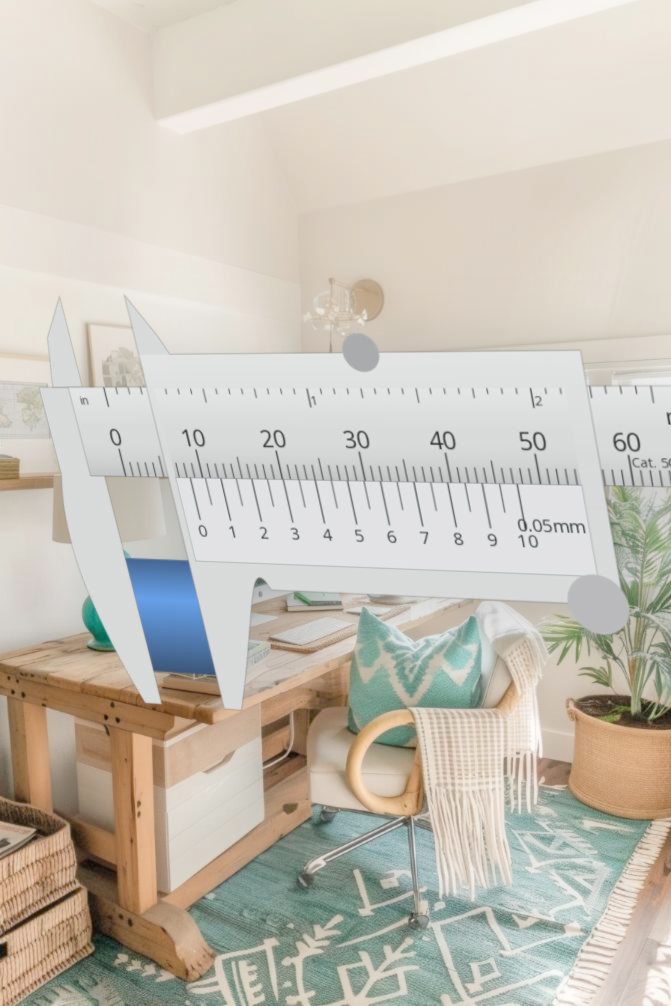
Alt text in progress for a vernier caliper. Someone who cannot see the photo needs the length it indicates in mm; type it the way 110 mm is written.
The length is 8.4 mm
